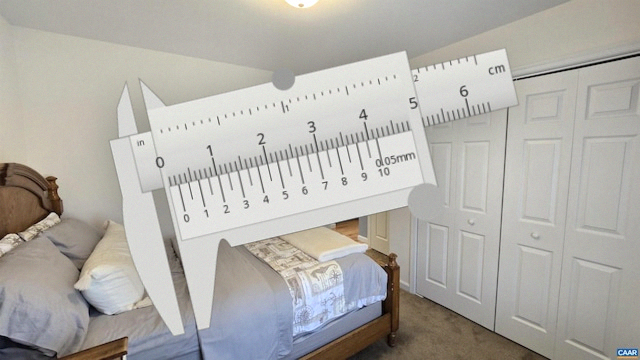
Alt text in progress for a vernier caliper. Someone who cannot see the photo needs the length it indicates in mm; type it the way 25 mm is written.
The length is 2.5 mm
